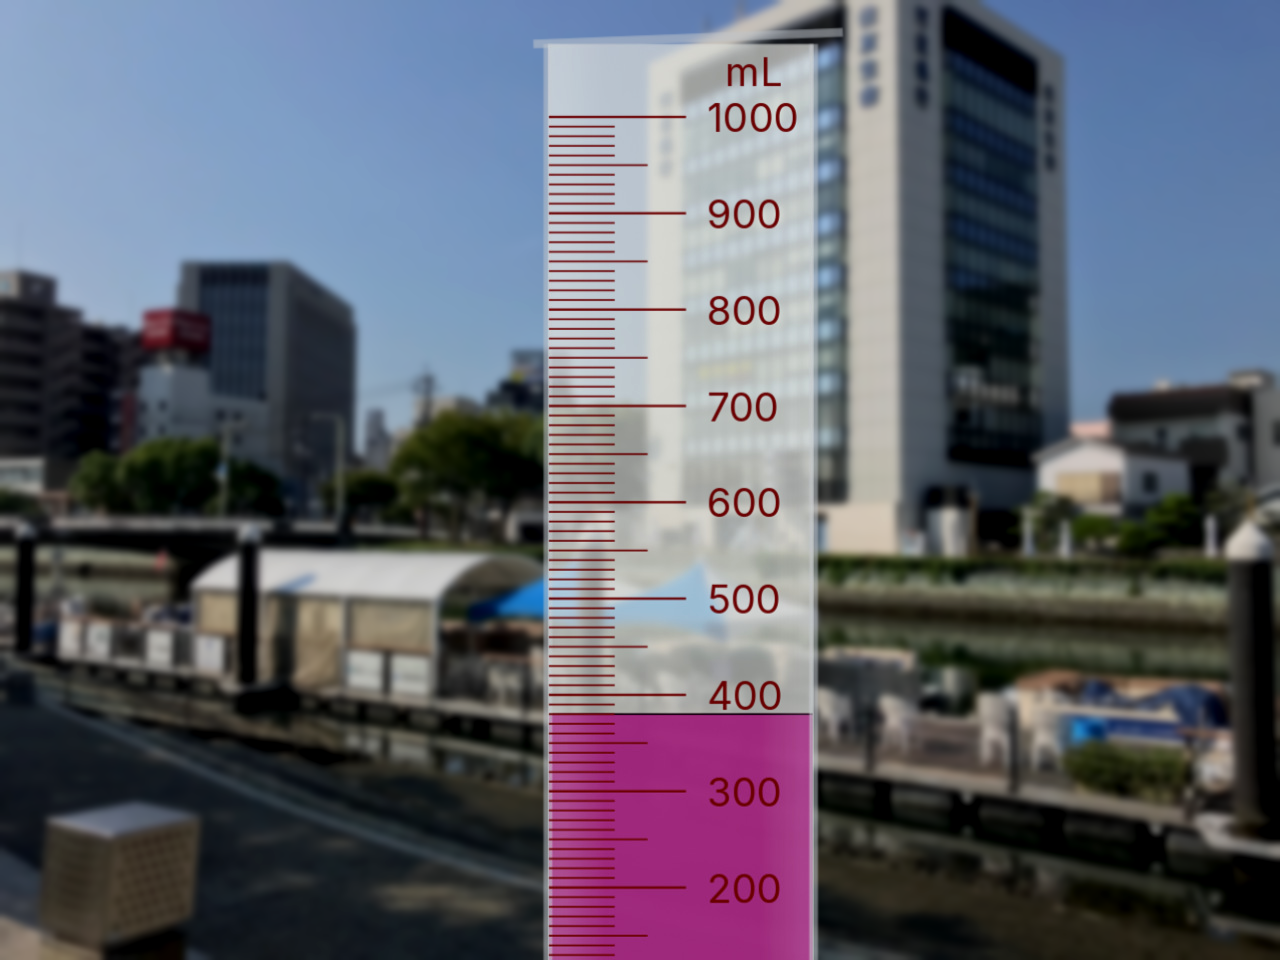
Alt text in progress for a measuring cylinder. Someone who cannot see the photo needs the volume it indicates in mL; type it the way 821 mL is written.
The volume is 380 mL
